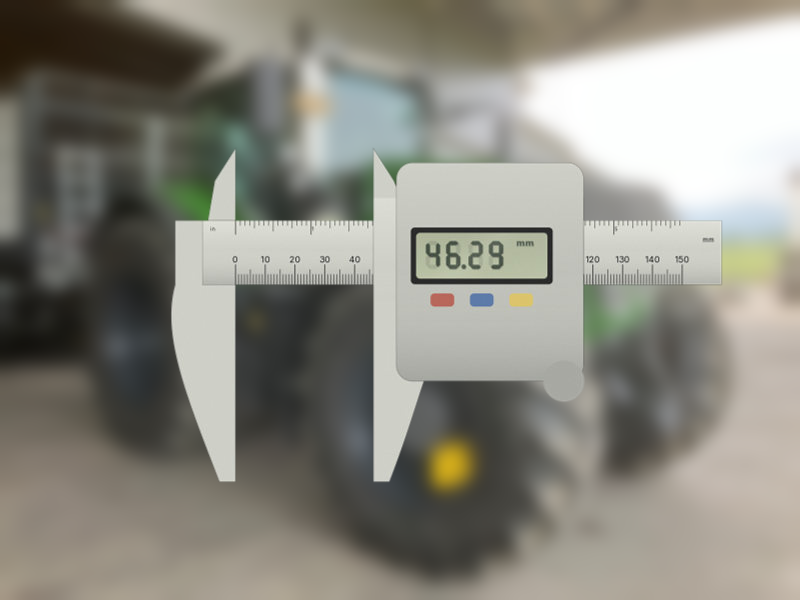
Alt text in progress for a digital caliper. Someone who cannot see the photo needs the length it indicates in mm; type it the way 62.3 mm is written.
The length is 46.29 mm
